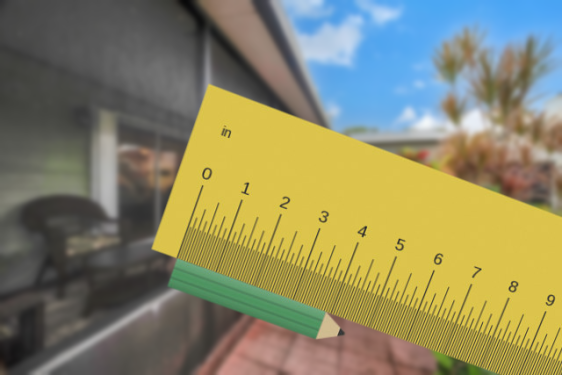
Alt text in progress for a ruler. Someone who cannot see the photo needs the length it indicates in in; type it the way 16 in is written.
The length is 4.5 in
